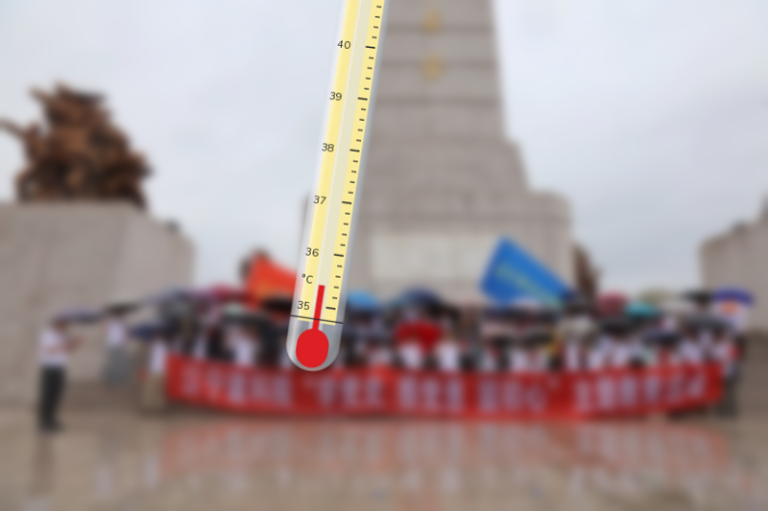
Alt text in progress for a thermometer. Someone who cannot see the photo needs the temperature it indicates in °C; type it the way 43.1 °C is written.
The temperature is 35.4 °C
